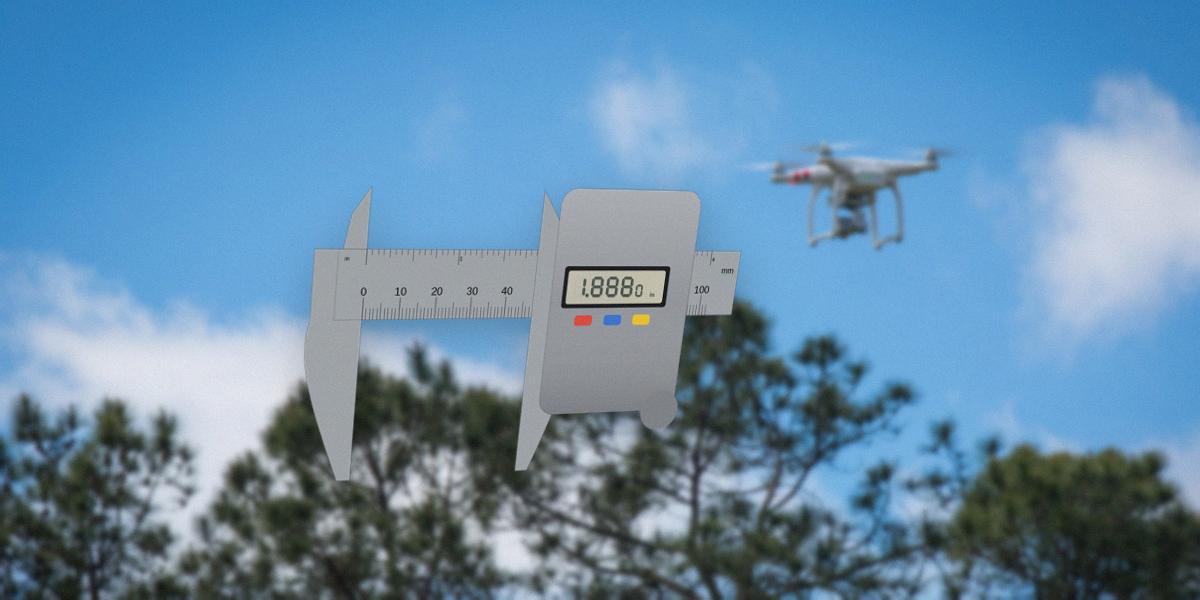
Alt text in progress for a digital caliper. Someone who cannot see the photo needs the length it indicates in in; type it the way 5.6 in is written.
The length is 1.8880 in
